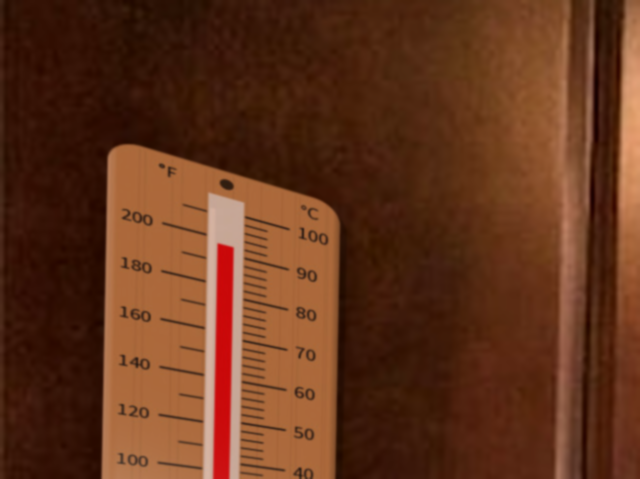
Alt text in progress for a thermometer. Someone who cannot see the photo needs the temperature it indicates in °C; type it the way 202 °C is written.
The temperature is 92 °C
